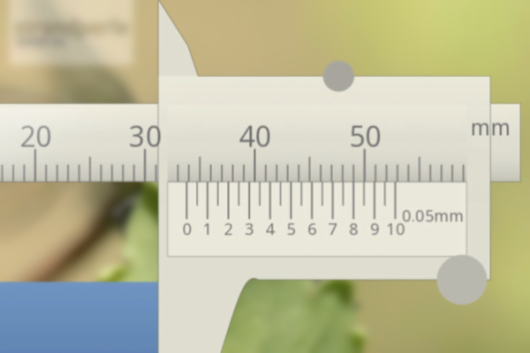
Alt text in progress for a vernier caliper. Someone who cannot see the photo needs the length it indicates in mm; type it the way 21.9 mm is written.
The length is 33.8 mm
